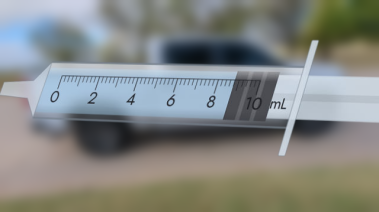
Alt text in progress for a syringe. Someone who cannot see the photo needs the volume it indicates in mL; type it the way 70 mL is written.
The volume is 8.8 mL
